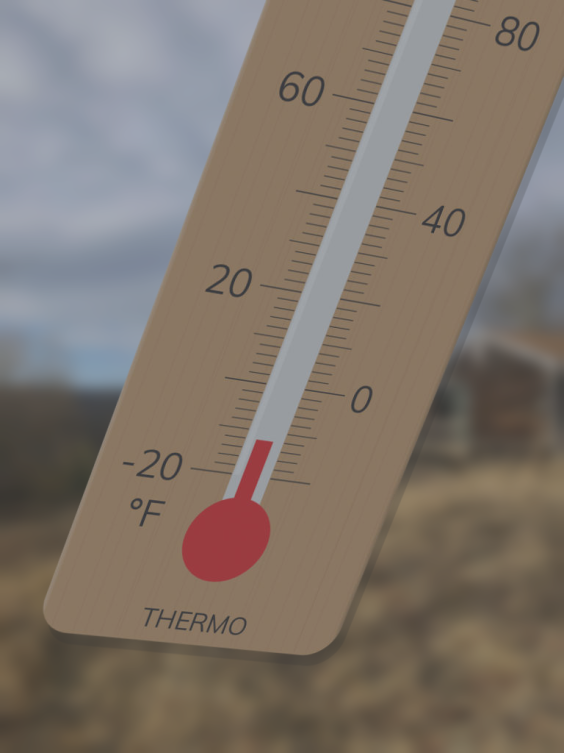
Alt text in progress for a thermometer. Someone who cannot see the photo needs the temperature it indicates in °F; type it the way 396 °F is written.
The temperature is -12 °F
